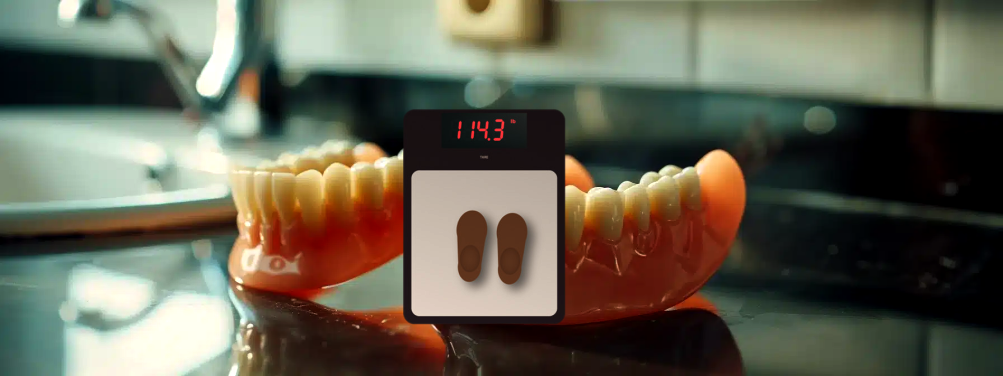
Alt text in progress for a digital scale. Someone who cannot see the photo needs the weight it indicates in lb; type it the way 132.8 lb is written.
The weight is 114.3 lb
